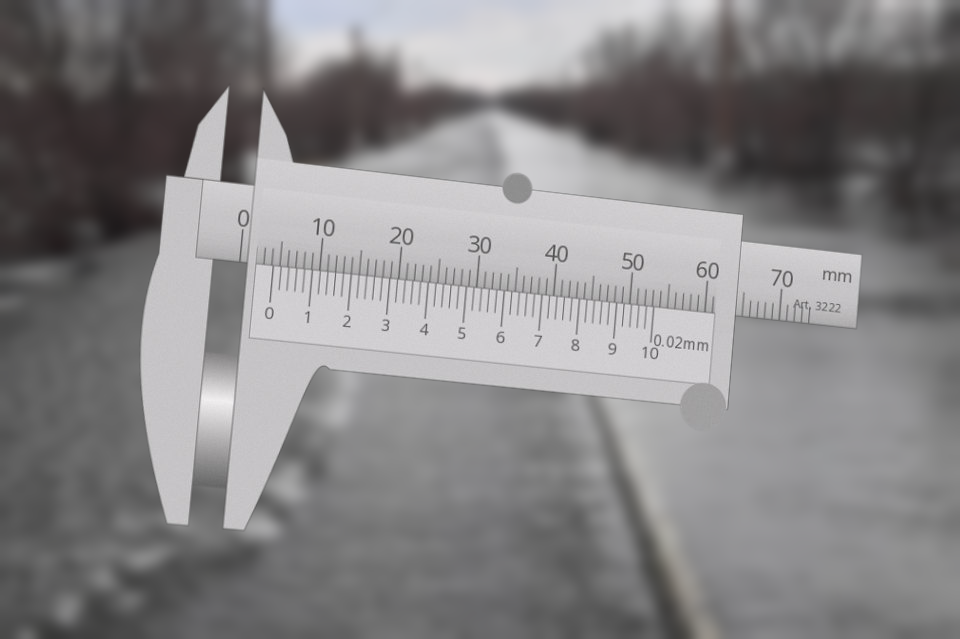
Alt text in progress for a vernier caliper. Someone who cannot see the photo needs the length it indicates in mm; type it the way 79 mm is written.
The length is 4.2 mm
